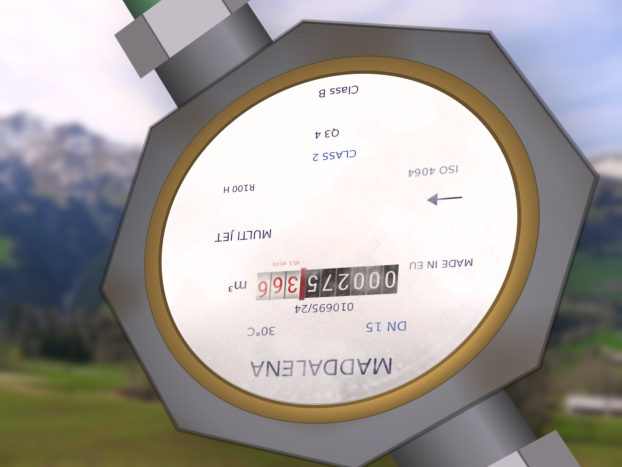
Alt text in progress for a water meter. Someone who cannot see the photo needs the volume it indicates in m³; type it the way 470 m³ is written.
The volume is 275.366 m³
